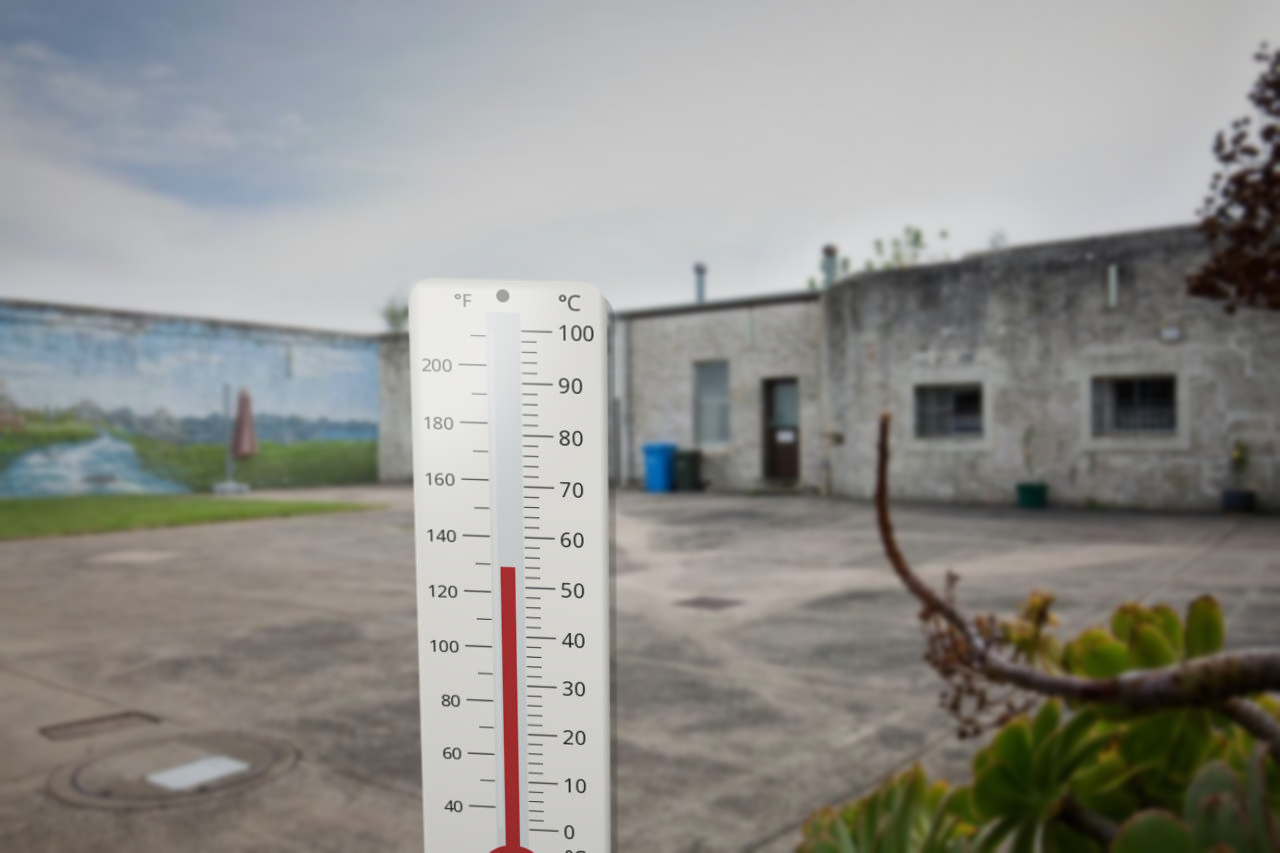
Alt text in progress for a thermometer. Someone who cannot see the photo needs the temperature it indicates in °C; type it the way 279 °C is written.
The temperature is 54 °C
